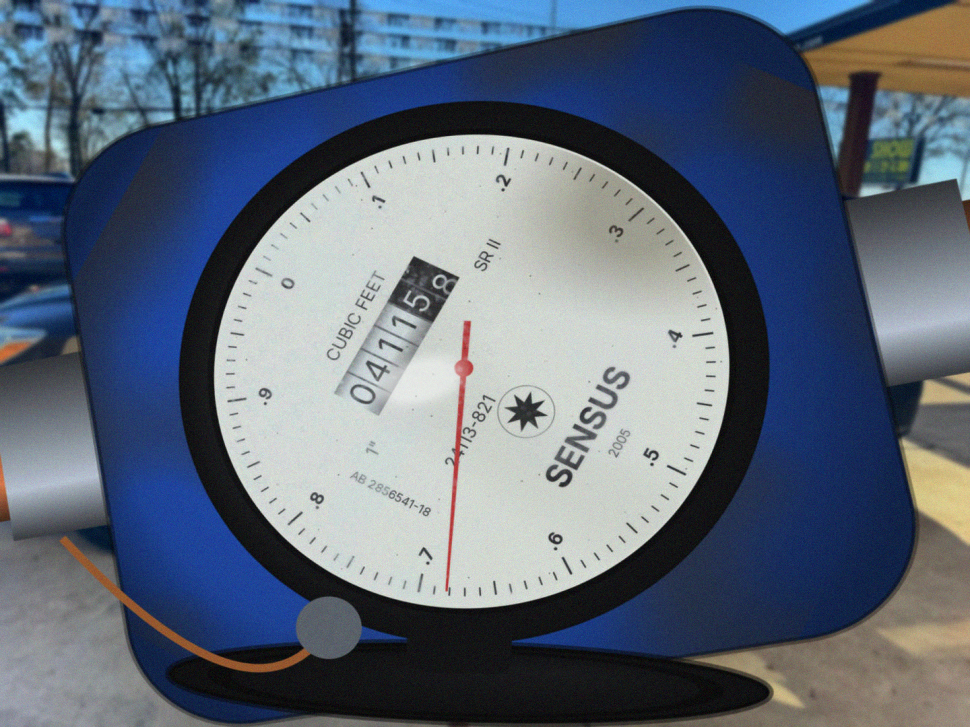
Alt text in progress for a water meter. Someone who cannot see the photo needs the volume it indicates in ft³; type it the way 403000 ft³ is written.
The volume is 41157.68 ft³
